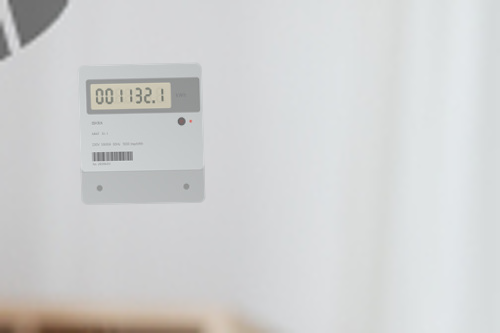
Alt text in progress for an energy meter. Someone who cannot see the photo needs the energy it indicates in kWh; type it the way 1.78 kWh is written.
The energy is 1132.1 kWh
